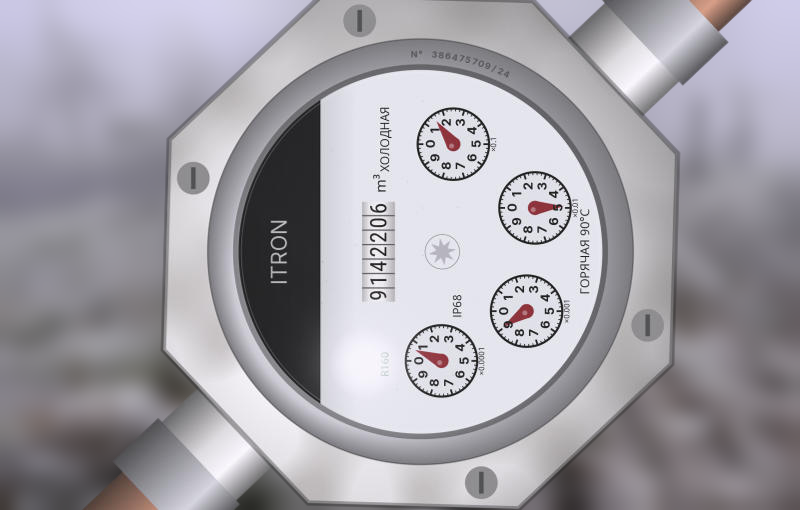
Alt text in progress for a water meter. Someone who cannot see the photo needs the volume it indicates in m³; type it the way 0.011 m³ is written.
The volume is 9142206.1490 m³
